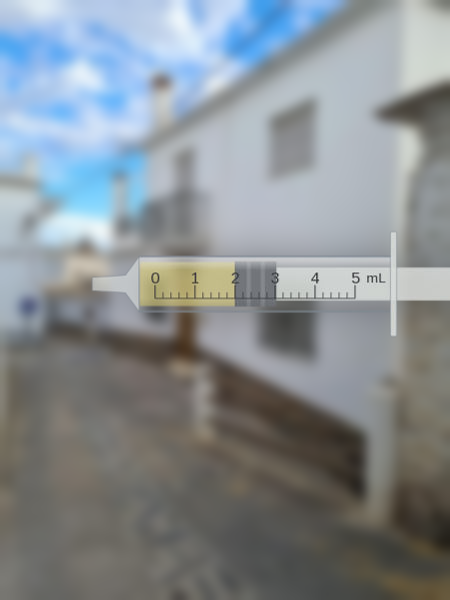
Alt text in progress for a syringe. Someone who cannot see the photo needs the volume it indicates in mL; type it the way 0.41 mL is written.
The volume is 2 mL
